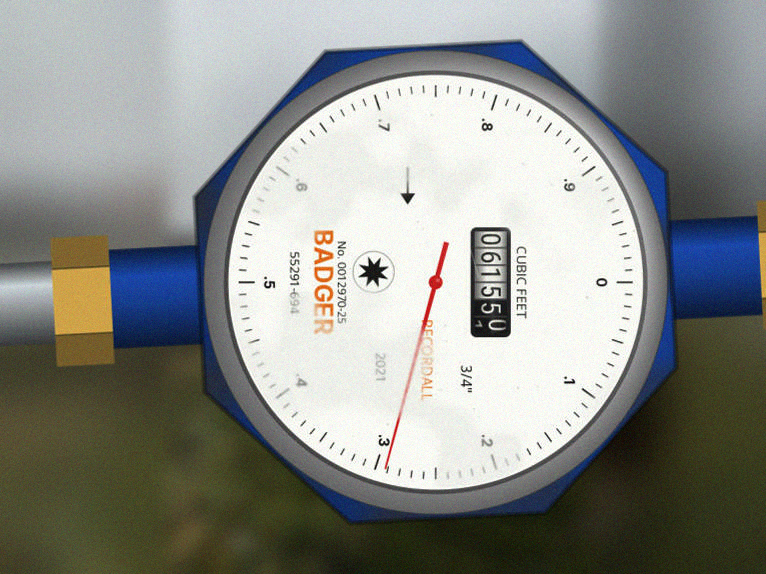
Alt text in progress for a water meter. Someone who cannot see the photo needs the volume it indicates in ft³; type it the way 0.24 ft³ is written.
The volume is 61550.29 ft³
